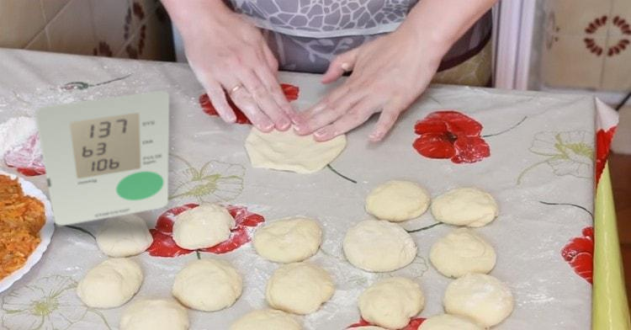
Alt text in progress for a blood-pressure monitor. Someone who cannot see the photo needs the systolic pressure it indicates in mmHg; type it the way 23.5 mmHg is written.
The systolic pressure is 137 mmHg
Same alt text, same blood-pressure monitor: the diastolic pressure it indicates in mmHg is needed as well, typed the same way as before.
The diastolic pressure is 63 mmHg
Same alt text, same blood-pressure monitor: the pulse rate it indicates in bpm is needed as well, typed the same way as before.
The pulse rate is 106 bpm
